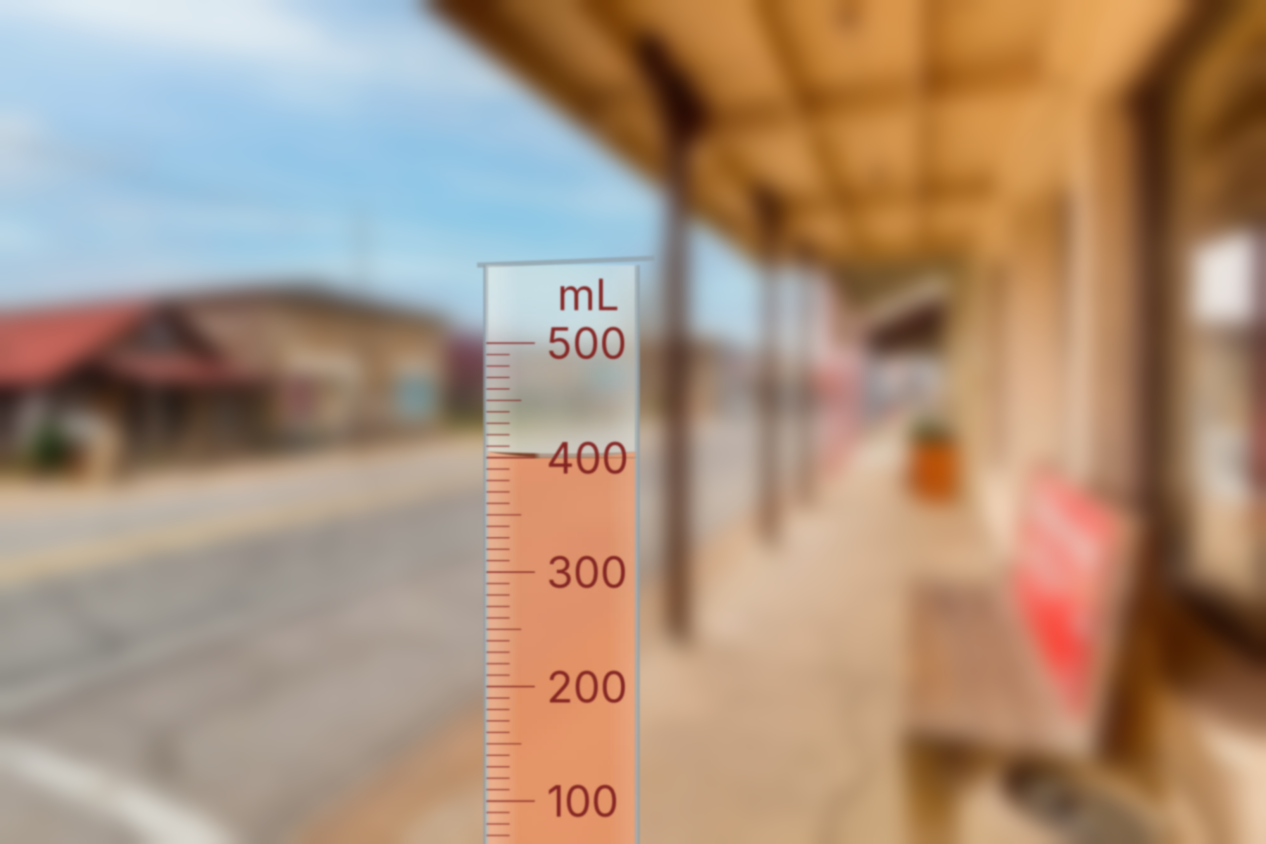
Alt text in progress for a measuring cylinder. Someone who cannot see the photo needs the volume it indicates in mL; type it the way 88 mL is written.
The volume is 400 mL
